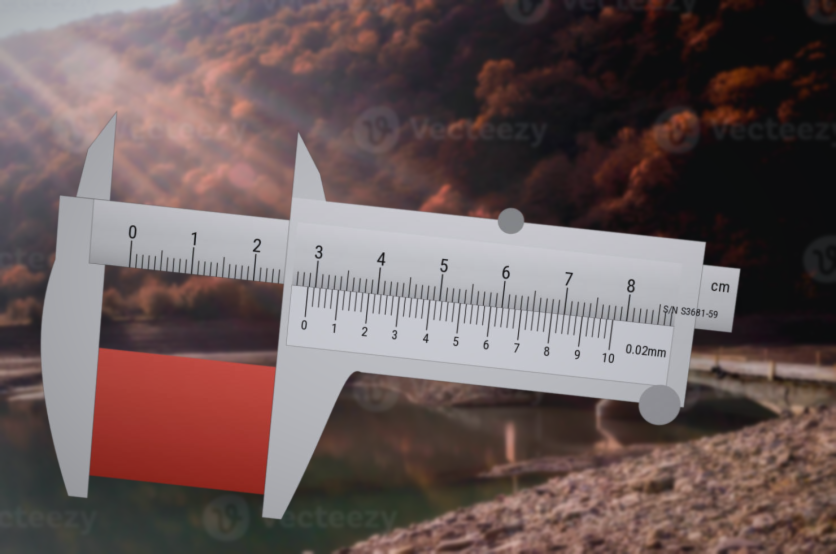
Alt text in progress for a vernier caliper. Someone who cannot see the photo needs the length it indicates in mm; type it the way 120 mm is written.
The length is 28.8 mm
